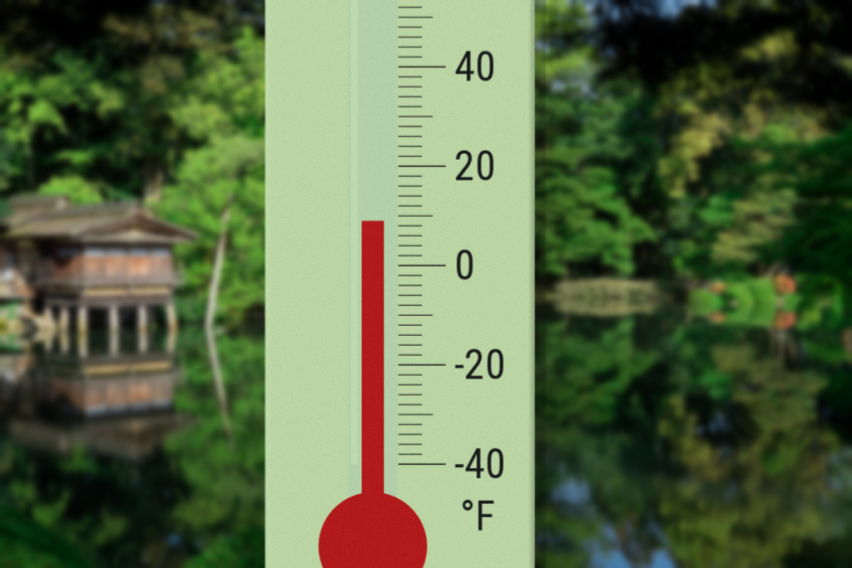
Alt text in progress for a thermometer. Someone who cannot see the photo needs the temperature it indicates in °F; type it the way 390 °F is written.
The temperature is 9 °F
